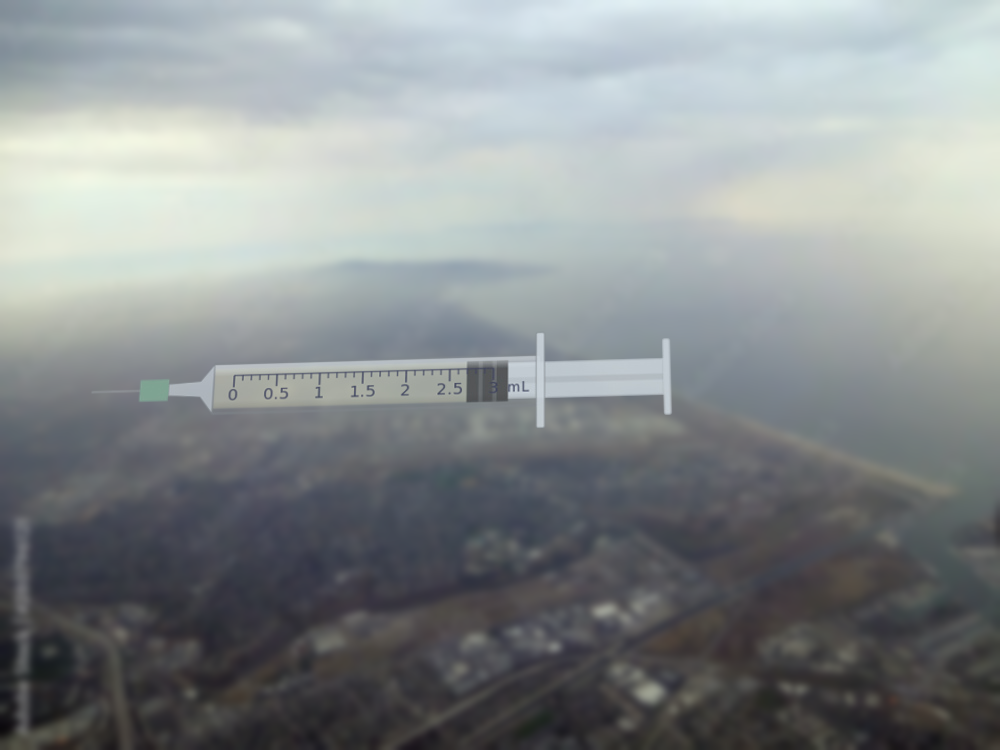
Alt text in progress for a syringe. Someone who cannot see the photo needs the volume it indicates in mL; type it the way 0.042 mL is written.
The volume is 2.7 mL
